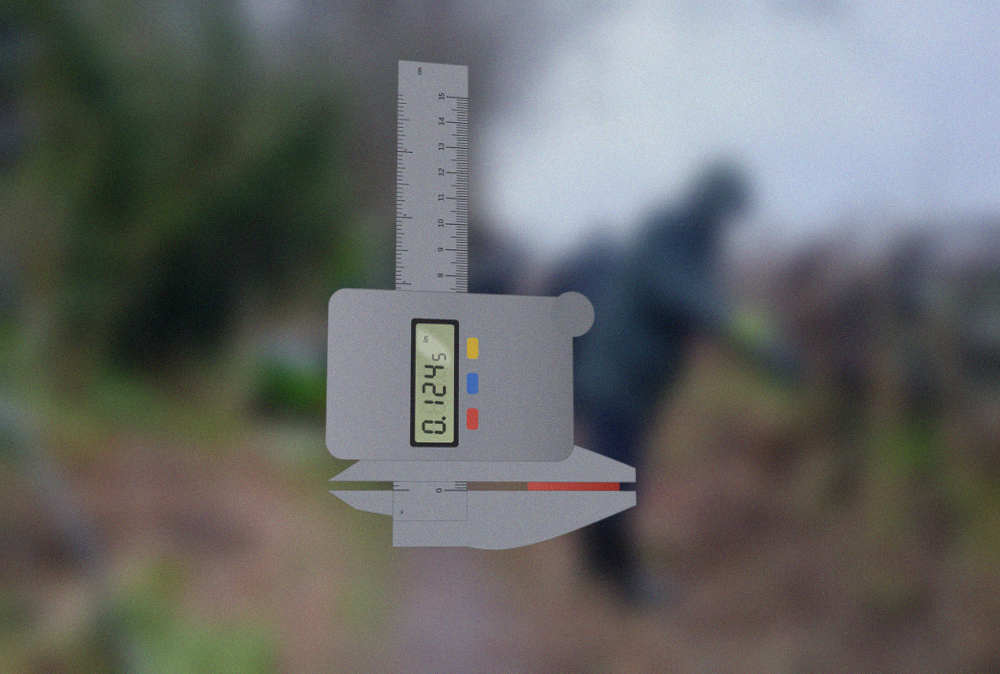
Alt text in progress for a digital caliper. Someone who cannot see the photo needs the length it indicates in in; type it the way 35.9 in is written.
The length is 0.1245 in
